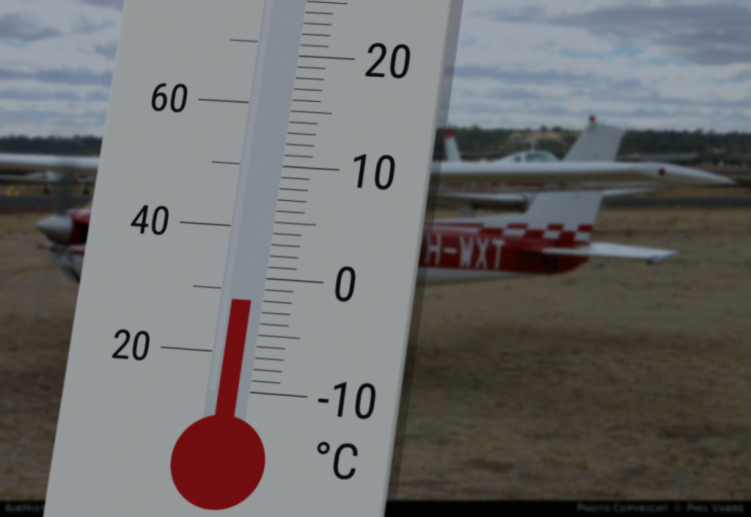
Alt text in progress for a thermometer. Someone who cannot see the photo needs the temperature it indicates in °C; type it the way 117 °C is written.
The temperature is -2 °C
